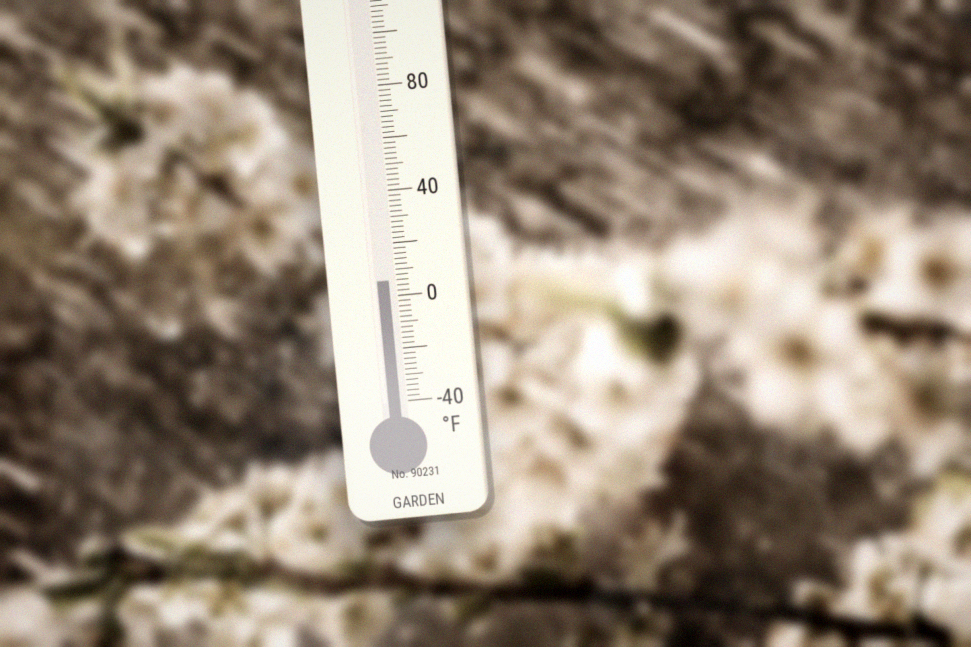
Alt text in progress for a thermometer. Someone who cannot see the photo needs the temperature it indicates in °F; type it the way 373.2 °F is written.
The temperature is 6 °F
